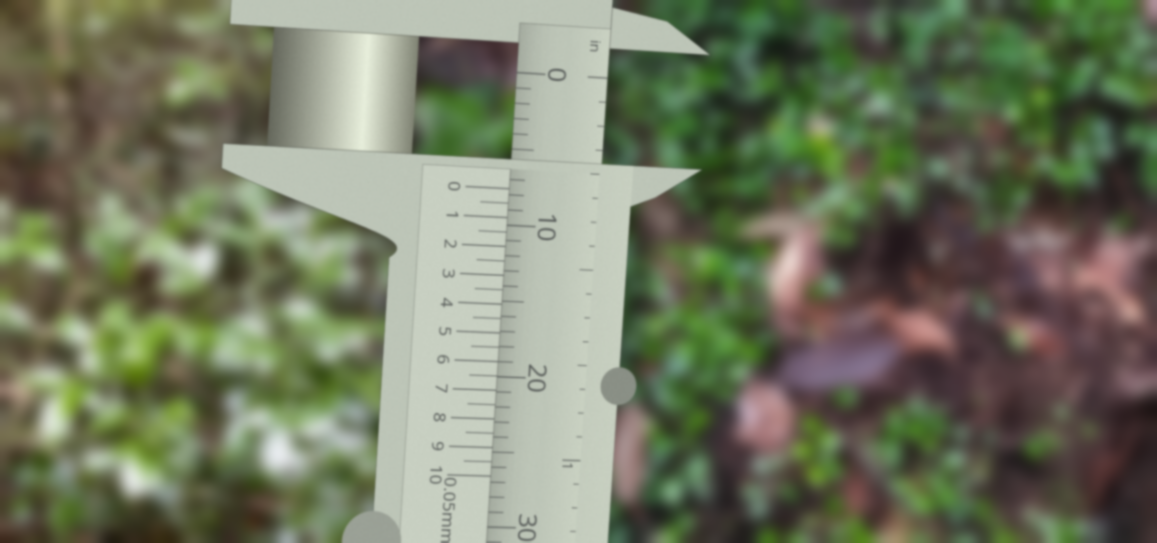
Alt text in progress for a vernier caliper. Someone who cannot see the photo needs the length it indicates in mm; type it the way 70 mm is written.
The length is 7.6 mm
